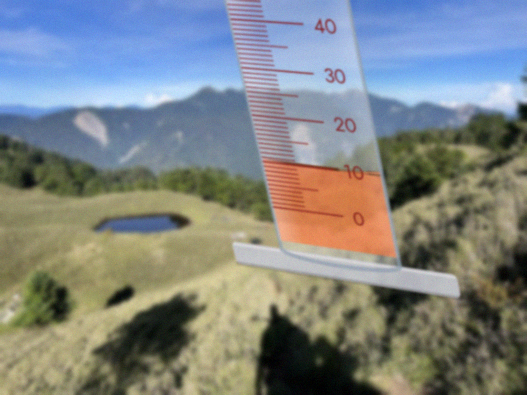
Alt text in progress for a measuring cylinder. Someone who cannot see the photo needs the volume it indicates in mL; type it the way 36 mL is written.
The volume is 10 mL
